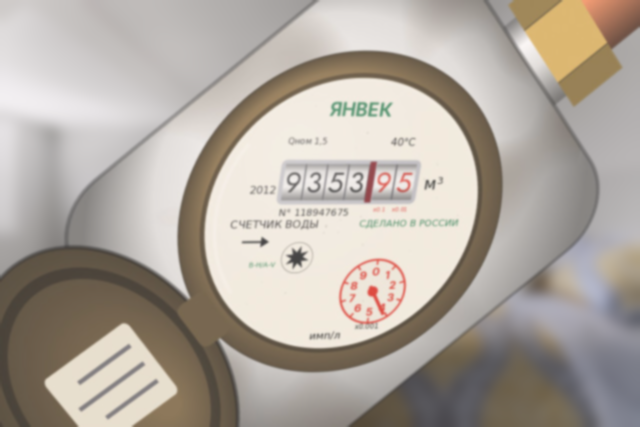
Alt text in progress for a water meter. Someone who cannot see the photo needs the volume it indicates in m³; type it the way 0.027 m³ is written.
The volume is 9353.954 m³
